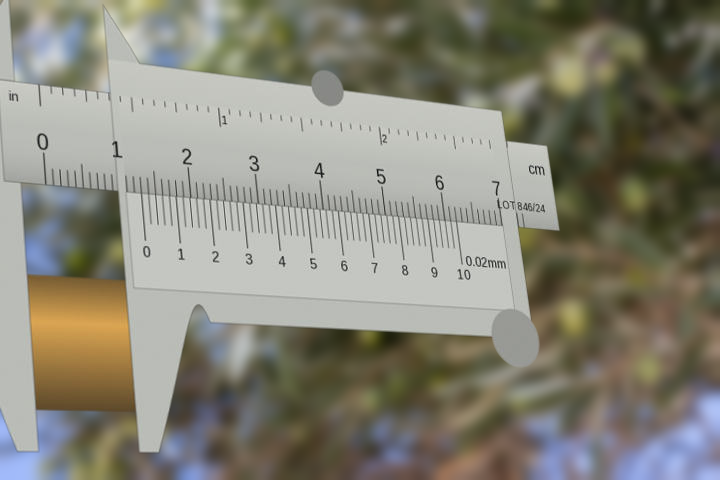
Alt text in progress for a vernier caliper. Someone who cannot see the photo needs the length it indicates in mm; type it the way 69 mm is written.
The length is 13.0 mm
